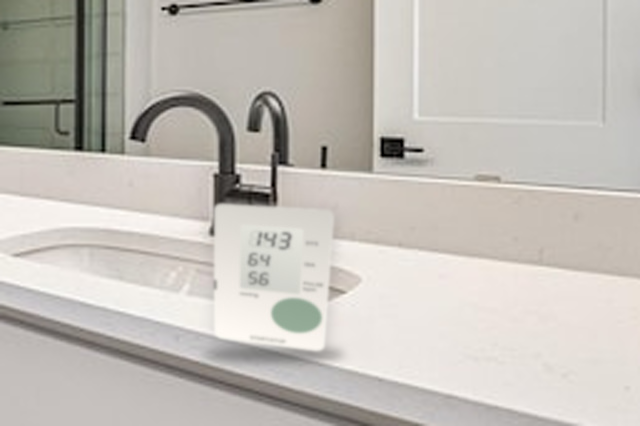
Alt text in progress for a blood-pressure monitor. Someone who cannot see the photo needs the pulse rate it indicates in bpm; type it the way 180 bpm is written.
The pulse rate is 56 bpm
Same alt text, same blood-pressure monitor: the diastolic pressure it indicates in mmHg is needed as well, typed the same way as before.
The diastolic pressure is 64 mmHg
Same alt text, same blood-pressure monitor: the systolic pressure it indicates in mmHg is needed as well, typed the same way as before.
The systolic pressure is 143 mmHg
